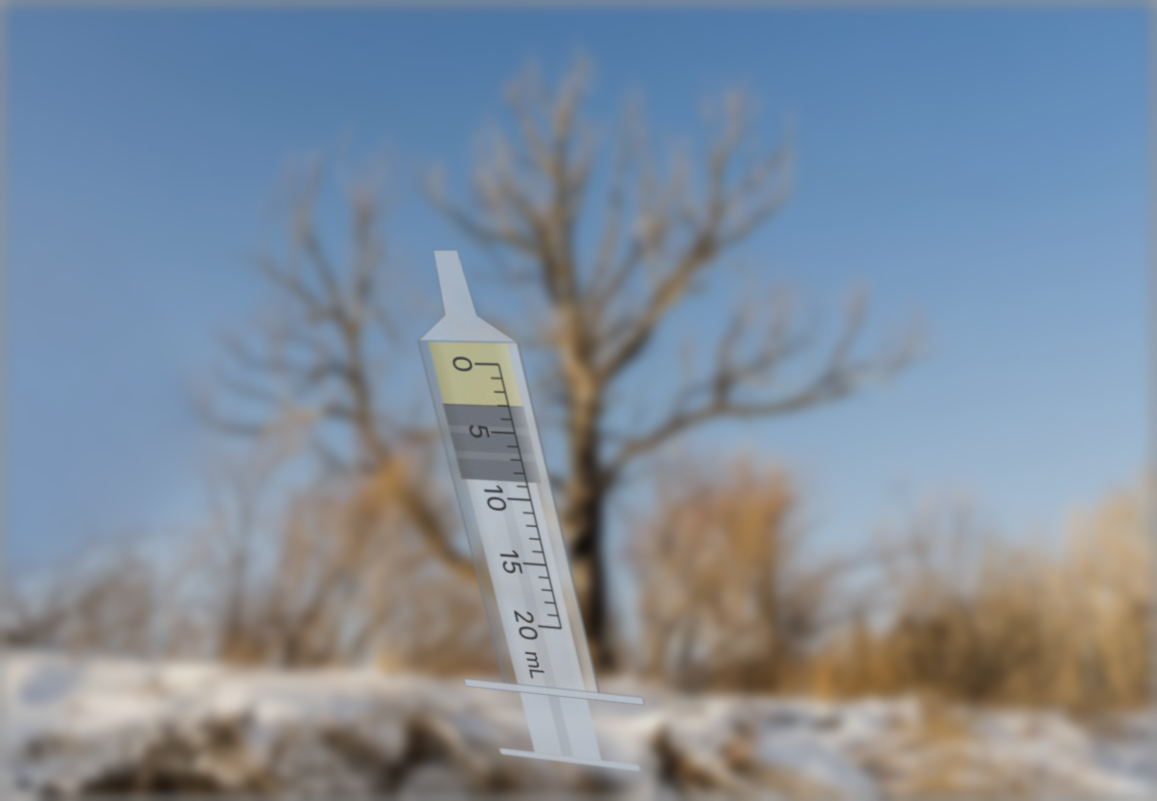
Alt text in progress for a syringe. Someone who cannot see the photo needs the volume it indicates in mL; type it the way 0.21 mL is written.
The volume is 3 mL
